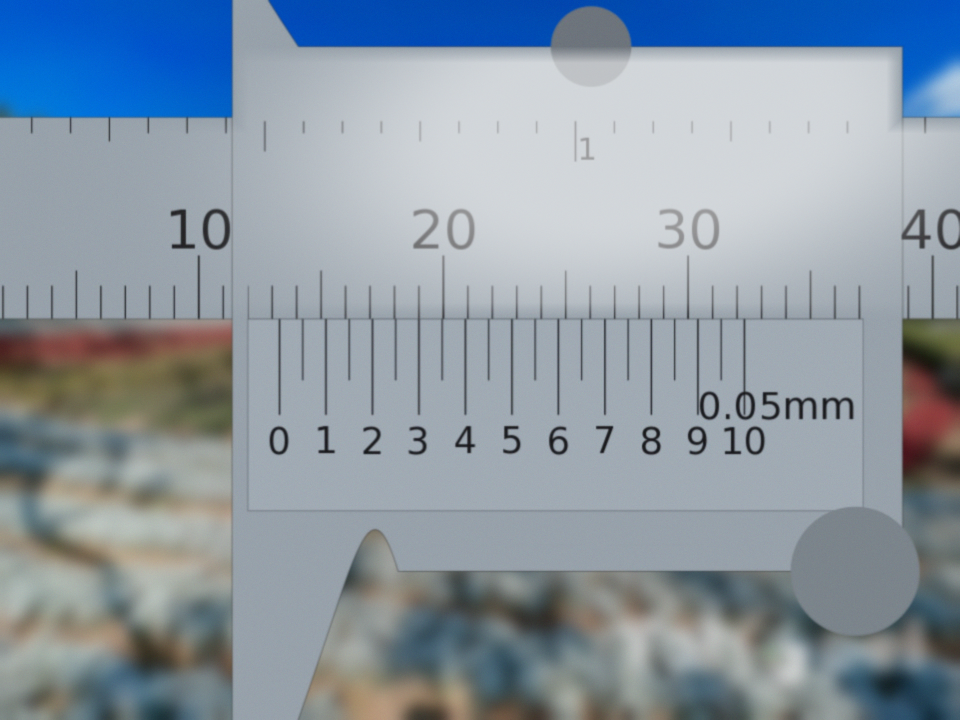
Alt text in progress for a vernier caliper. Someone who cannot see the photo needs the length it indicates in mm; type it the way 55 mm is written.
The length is 13.3 mm
